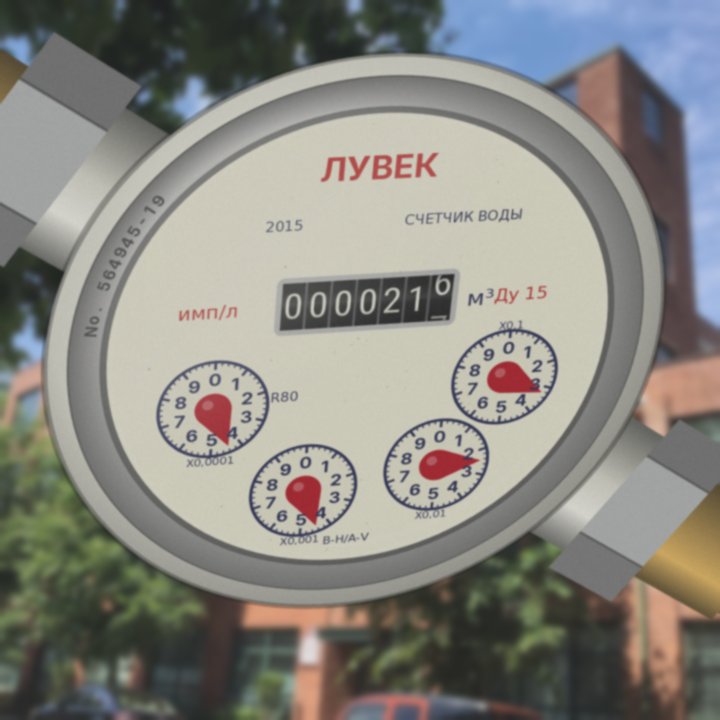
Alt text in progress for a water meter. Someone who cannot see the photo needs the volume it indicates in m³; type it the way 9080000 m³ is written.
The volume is 216.3244 m³
